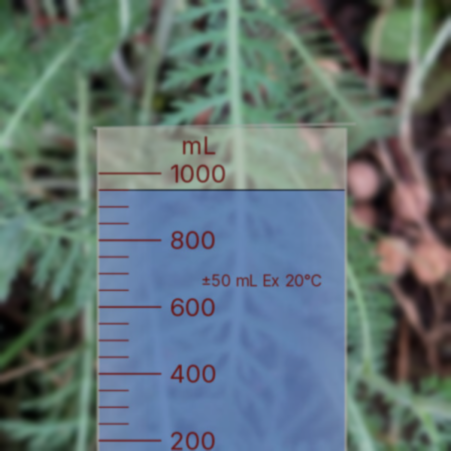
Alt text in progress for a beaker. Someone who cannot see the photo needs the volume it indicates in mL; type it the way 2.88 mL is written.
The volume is 950 mL
